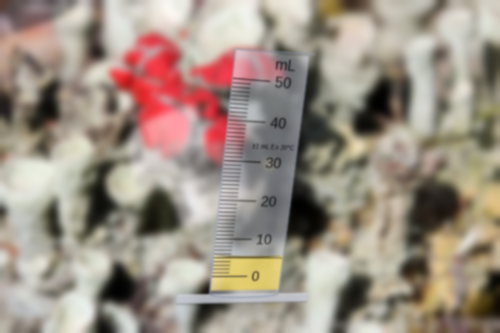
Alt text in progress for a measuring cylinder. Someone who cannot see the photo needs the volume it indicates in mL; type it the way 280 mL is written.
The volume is 5 mL
